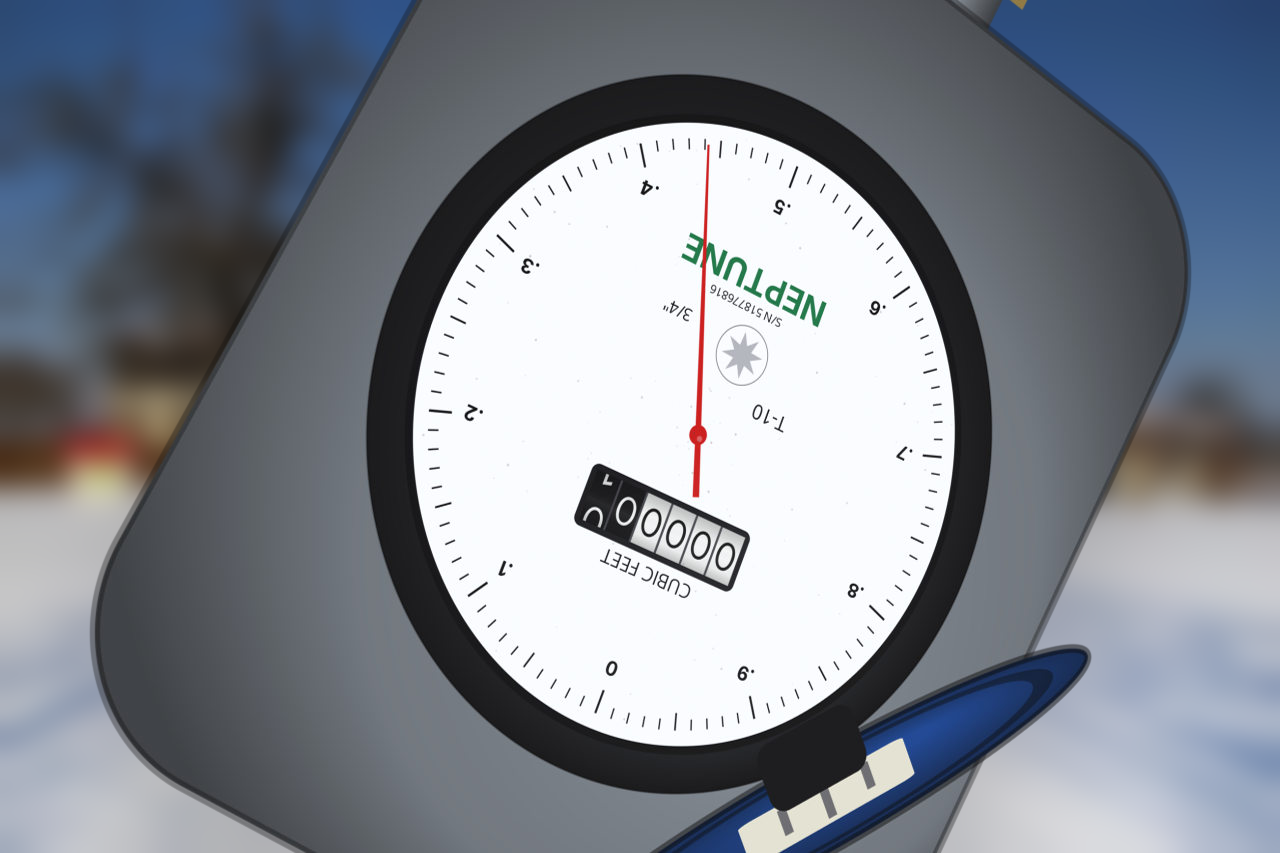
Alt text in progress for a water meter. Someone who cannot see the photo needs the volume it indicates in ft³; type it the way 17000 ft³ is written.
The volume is 0.44 ft³
